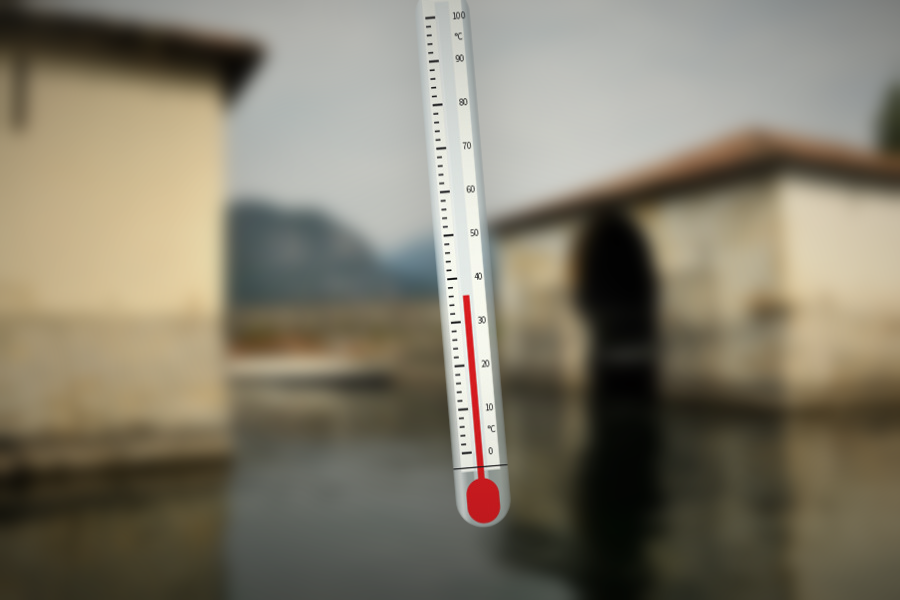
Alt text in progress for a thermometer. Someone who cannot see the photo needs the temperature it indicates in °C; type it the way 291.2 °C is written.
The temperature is 36 °C
